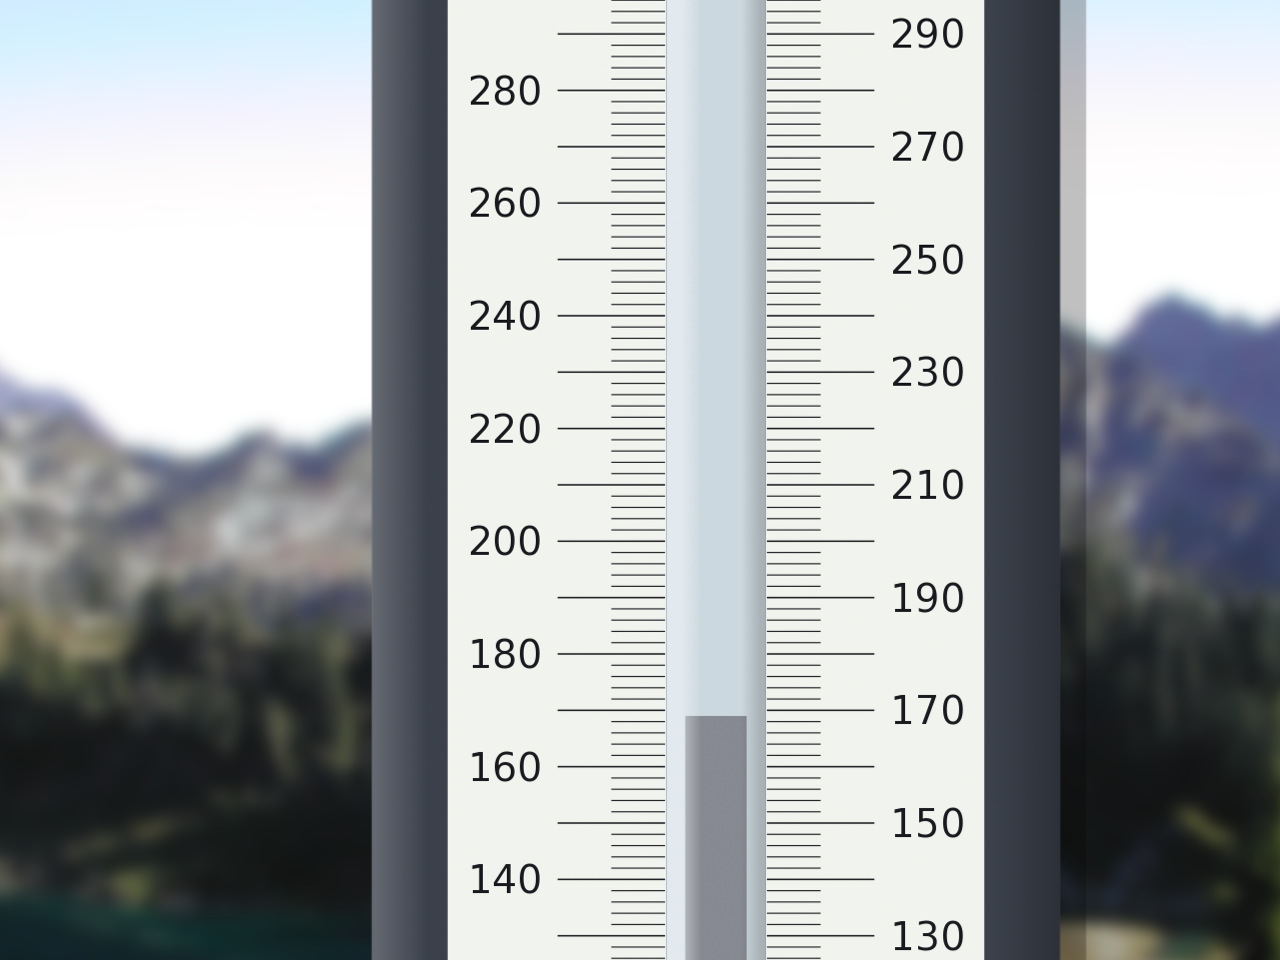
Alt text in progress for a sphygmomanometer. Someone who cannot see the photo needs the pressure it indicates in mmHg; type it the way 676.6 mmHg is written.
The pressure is 169 mmHg
